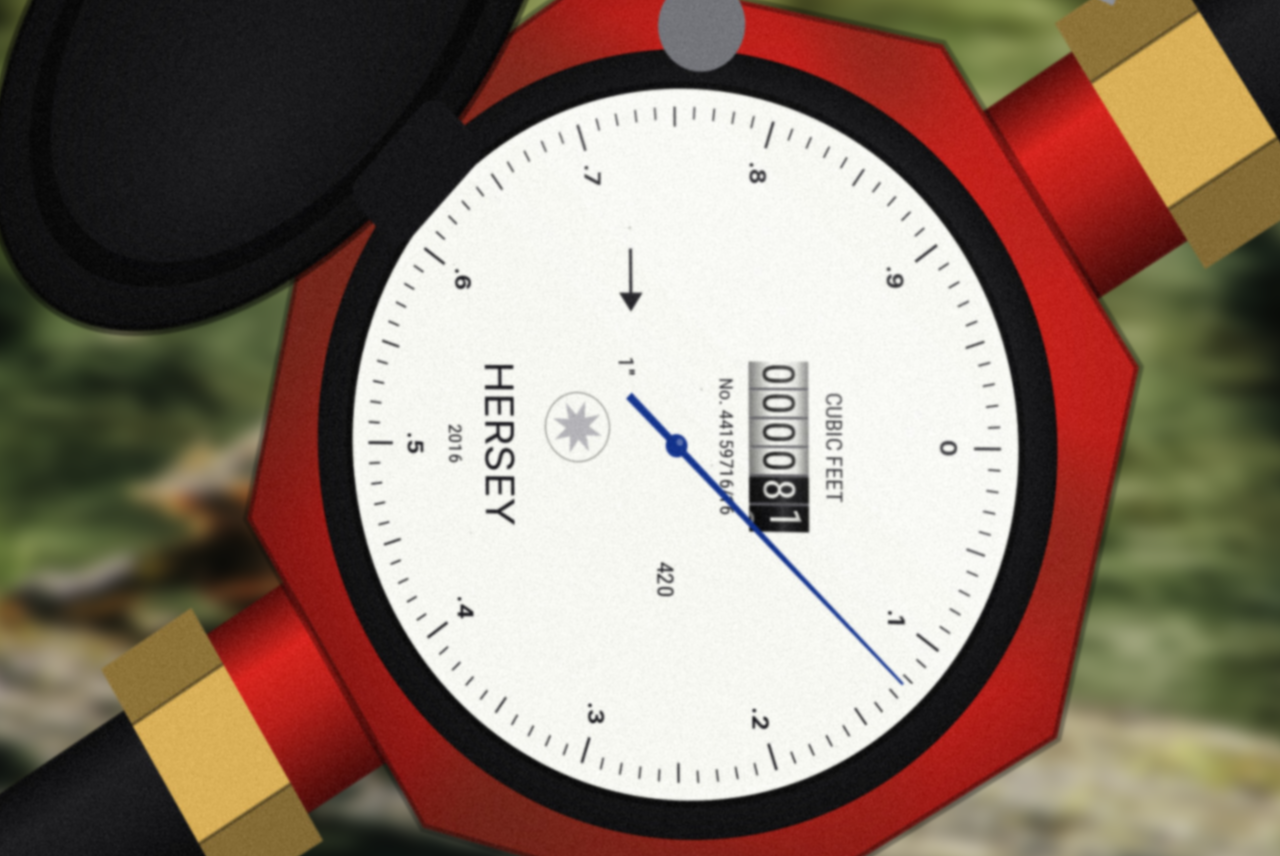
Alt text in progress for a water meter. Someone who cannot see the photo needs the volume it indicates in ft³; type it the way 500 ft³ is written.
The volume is 81.12 ft³
